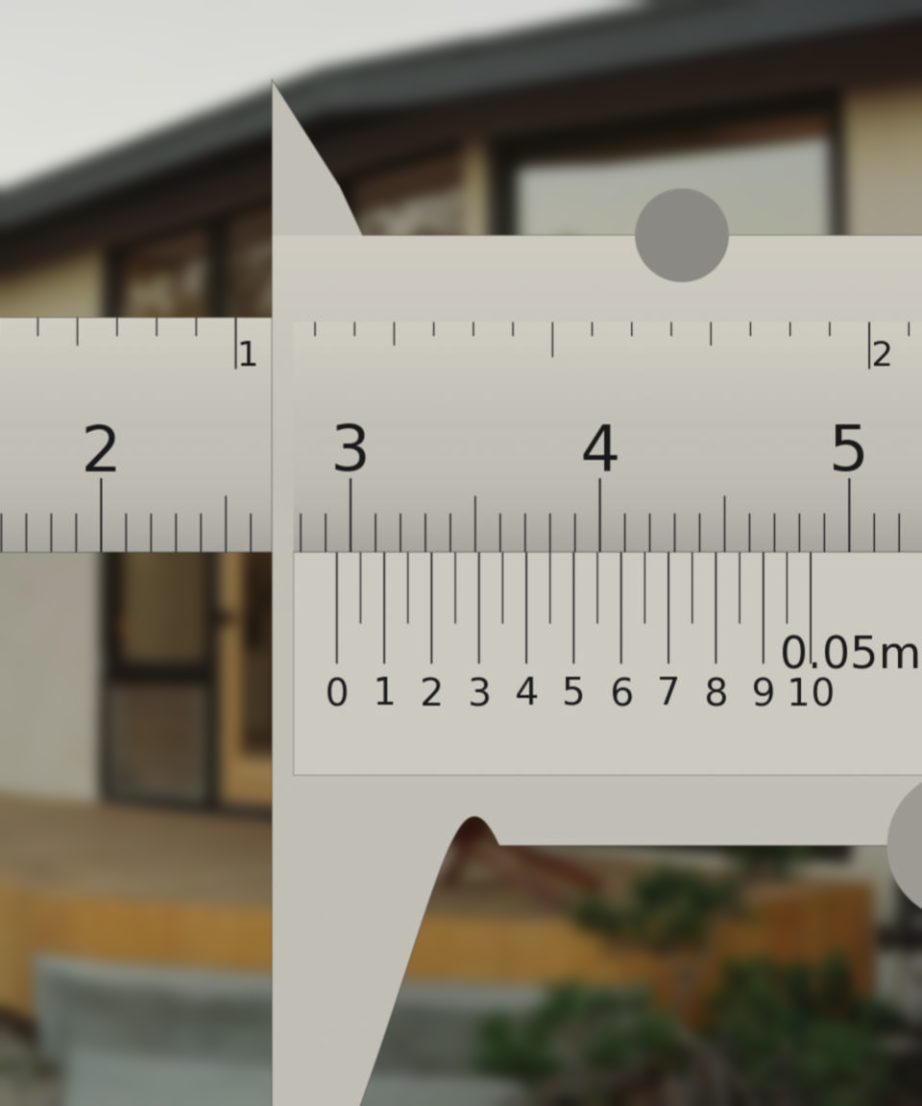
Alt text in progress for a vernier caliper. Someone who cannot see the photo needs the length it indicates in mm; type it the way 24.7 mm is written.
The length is 29.45 mm
